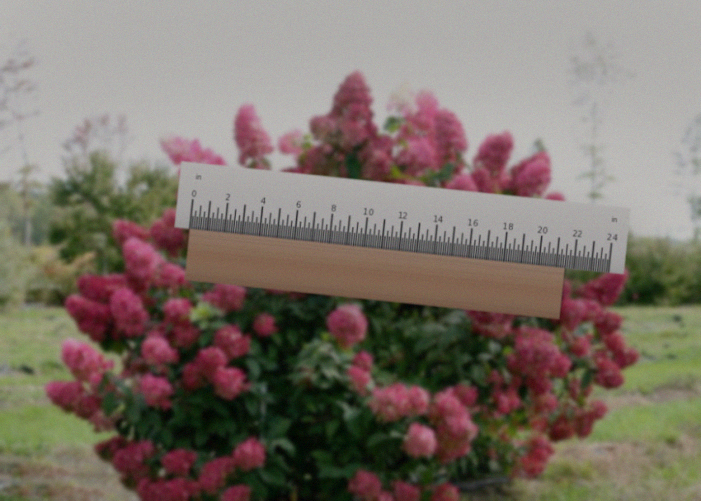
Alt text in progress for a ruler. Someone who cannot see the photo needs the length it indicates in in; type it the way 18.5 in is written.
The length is 21.5 in
